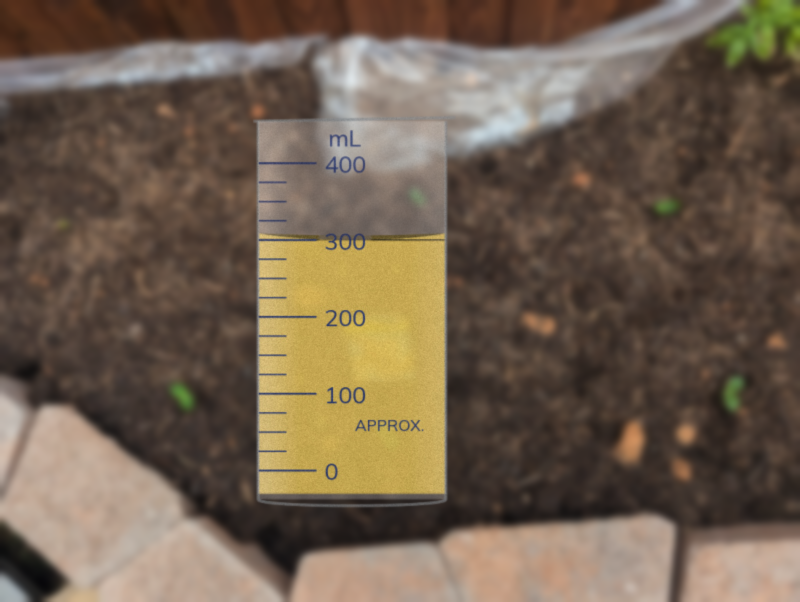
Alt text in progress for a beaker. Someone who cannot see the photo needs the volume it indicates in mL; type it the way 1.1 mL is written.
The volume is 300 mL
